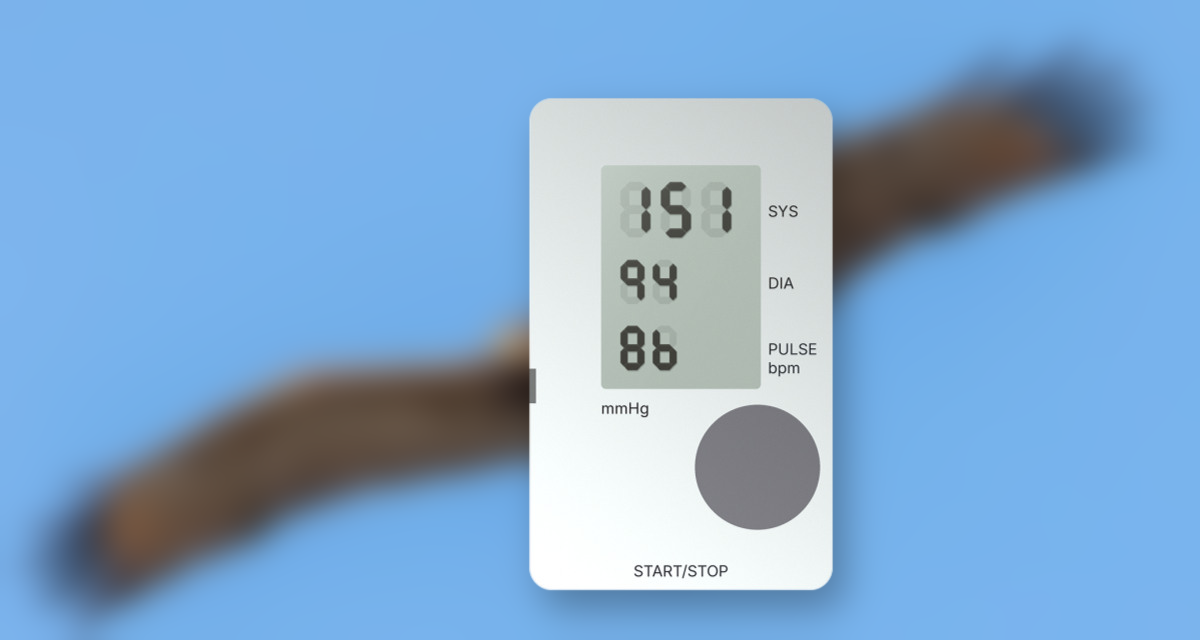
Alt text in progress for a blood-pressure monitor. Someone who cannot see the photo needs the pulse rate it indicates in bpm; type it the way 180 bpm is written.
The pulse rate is 86 bpm
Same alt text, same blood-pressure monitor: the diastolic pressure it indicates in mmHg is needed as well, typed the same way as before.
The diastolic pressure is 94 mmHg
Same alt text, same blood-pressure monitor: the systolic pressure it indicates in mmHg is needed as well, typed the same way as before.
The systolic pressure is 151 mmHg
